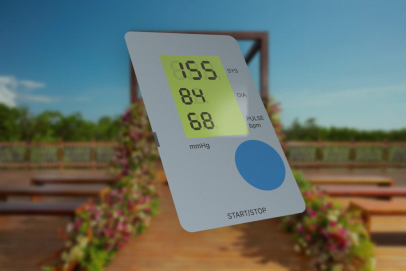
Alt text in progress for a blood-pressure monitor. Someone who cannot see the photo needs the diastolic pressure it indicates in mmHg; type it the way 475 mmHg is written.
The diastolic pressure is 84 mmHg
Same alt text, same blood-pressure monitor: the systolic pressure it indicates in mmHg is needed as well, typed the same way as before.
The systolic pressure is 155 mmHg
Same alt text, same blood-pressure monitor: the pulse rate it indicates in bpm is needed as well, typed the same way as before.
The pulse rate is 68 bpm
